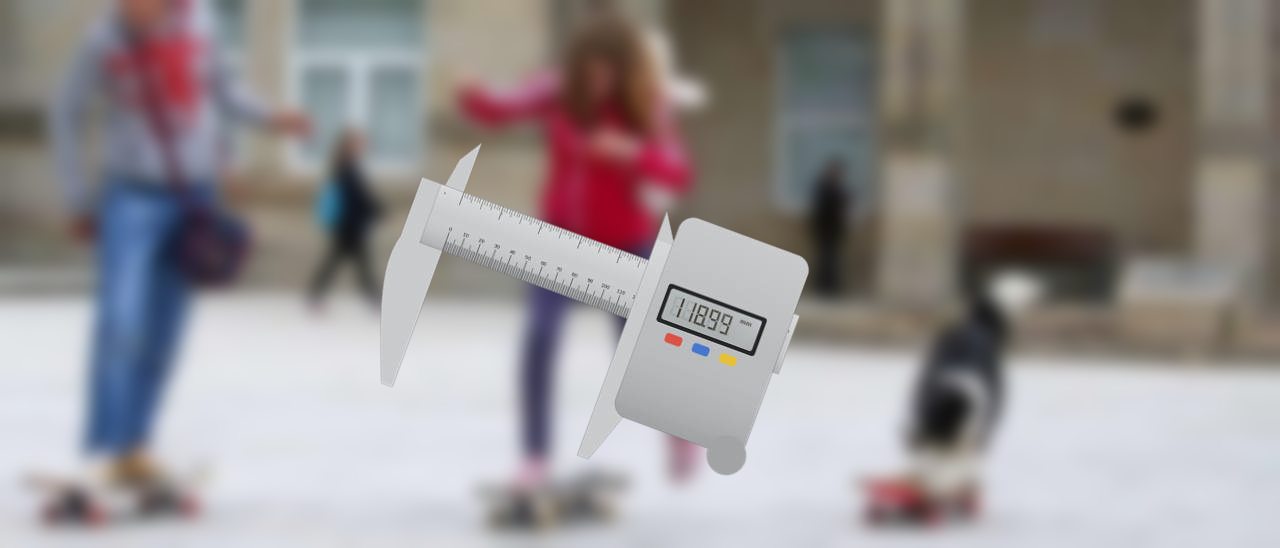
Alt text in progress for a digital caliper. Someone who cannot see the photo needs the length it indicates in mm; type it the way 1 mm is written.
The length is 118.99 mm
